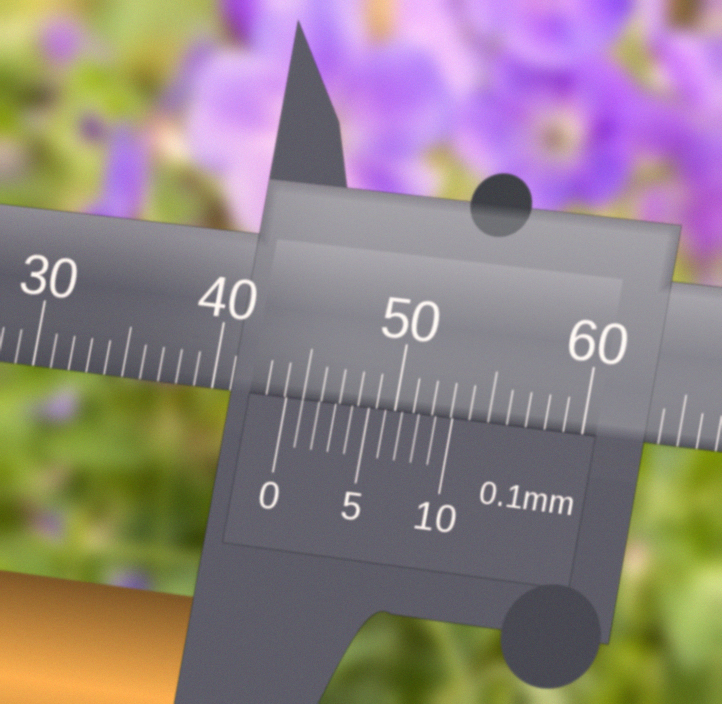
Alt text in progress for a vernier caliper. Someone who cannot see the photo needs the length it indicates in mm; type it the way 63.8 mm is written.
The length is 44.1 mm
